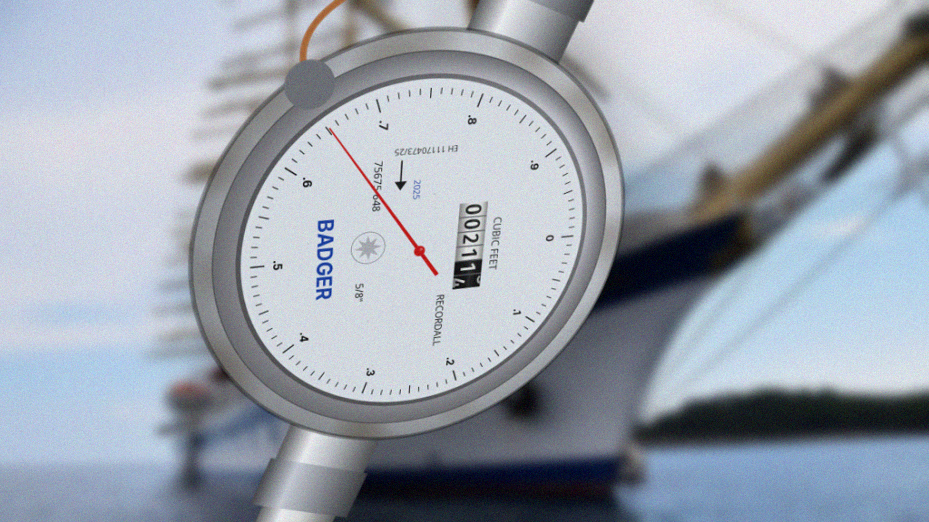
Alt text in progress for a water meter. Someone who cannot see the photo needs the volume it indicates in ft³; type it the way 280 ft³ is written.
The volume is 2113.65 ft³
